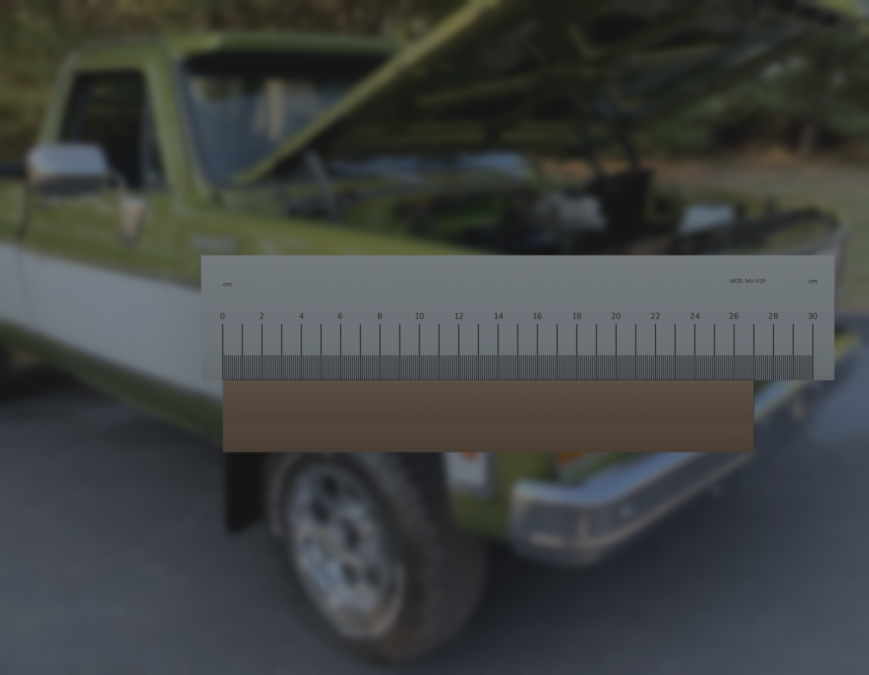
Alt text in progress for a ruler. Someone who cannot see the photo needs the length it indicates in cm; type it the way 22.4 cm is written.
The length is 27 cm
